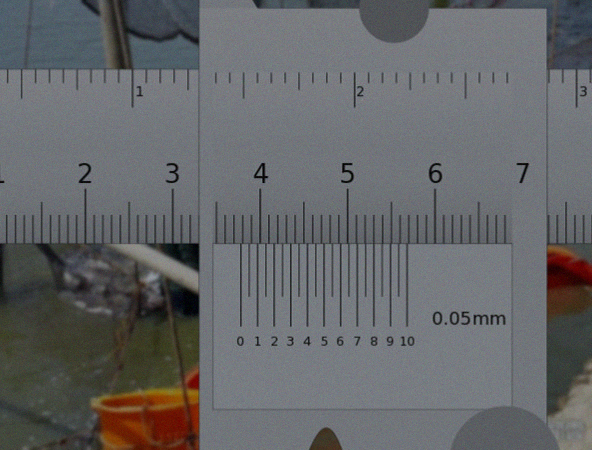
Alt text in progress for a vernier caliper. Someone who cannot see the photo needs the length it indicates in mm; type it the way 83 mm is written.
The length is 37.8 mm
